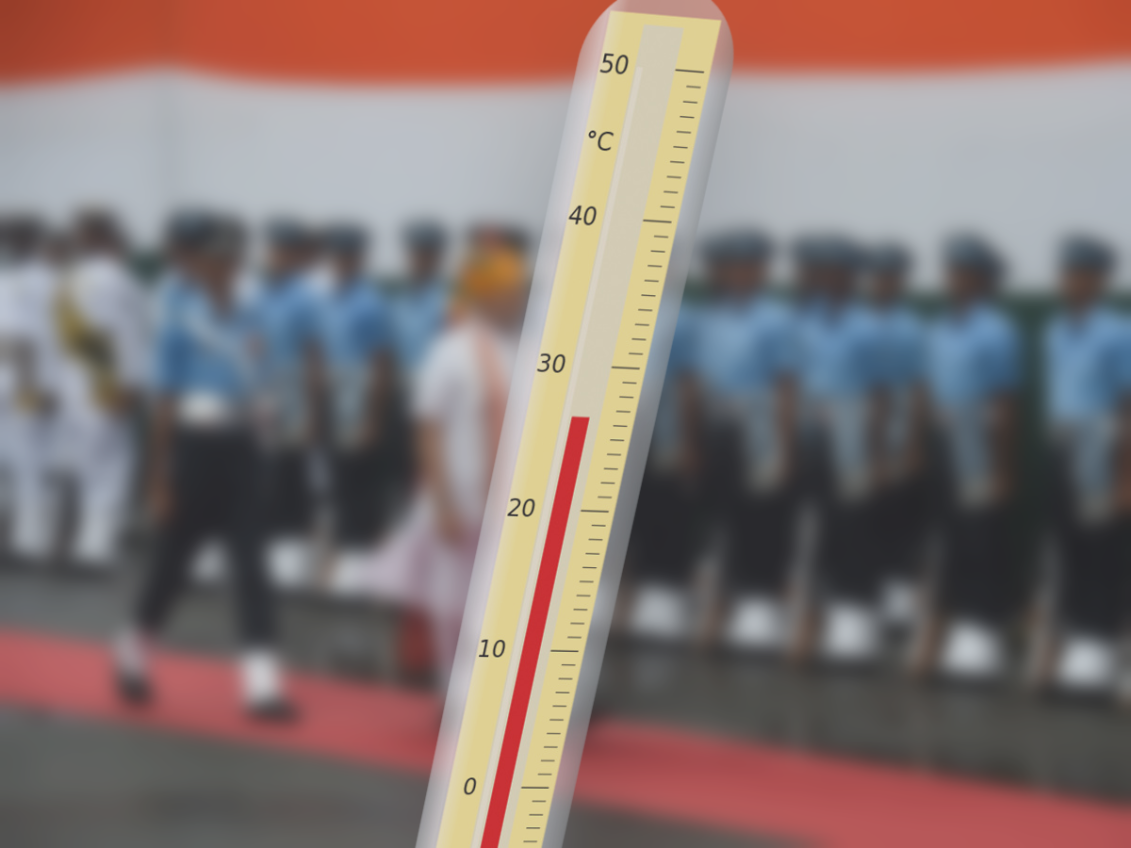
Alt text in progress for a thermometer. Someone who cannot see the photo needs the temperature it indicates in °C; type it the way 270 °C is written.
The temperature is 26.5 °C
